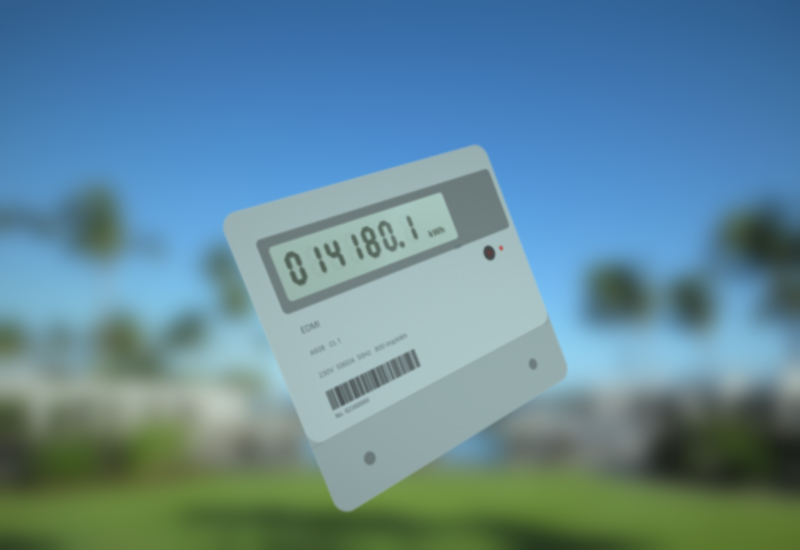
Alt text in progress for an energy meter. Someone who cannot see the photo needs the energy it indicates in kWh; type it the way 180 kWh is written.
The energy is 14180.1 kWh
